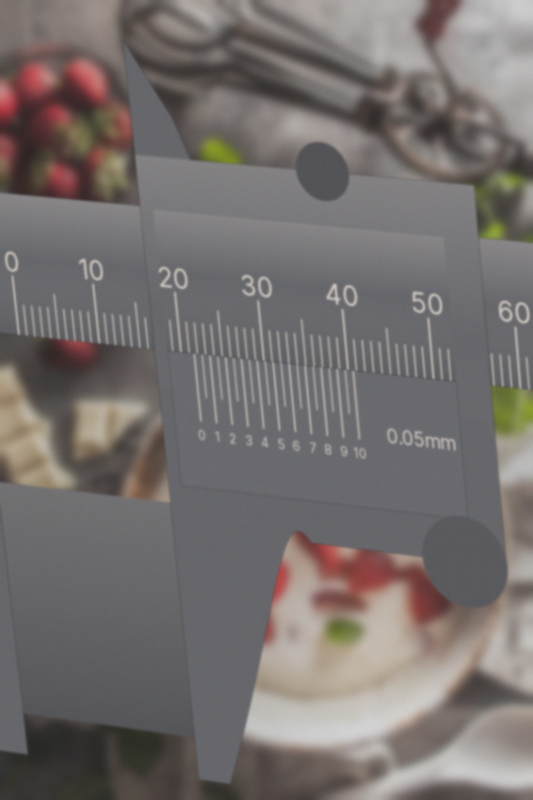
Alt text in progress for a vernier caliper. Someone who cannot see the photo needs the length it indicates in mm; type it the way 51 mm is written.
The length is 21.6 mm
